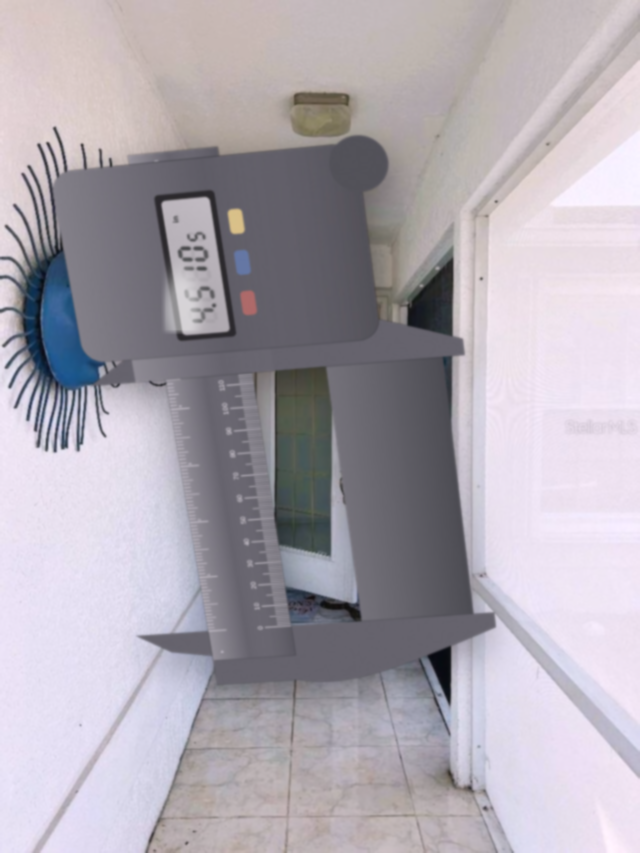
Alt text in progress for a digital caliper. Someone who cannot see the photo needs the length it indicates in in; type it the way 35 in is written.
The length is 4.5105 in
